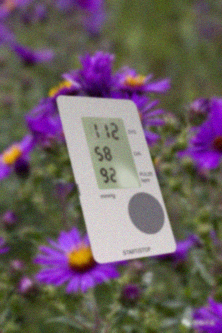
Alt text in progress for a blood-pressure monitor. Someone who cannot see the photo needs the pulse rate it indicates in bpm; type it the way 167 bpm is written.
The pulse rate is 92 bpm
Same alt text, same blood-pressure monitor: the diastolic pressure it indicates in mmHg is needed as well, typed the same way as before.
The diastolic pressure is 58 mmHg
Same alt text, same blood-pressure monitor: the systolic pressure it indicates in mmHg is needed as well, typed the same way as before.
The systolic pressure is 112 mmHg
